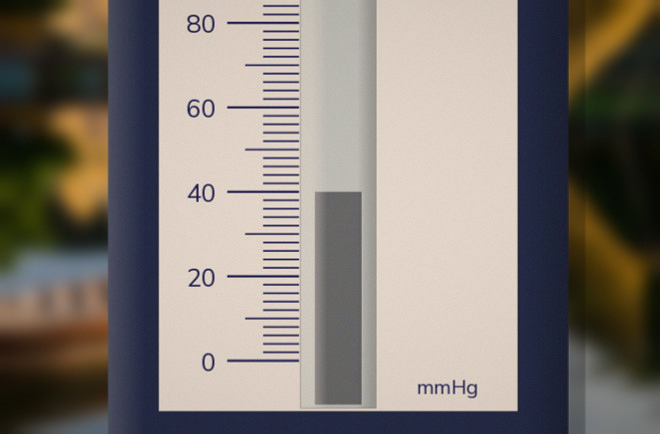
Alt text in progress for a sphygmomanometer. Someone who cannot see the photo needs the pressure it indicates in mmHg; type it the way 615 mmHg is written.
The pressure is 40 mmHg
